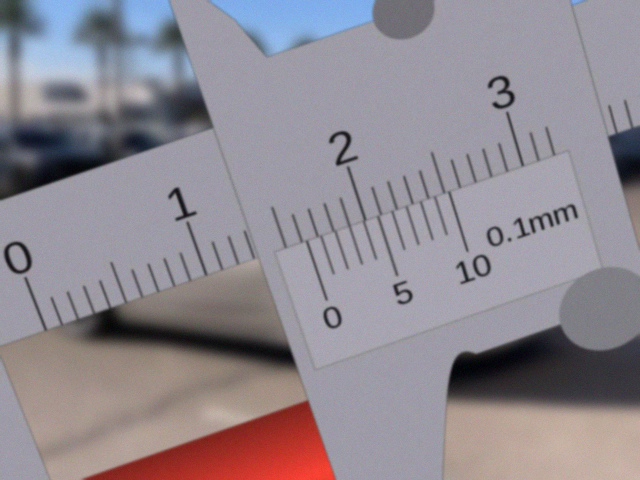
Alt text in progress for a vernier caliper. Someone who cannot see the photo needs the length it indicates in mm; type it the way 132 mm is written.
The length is 16.3 mm
